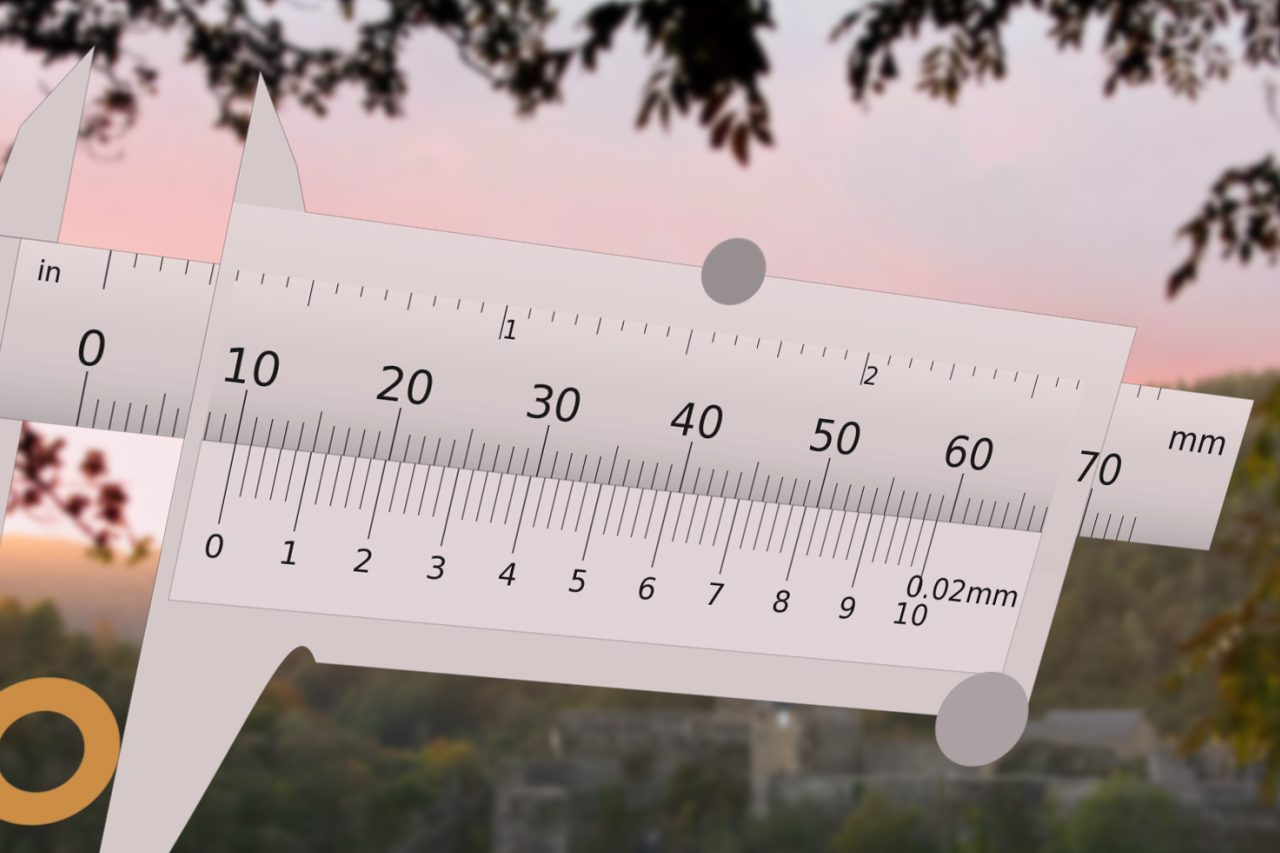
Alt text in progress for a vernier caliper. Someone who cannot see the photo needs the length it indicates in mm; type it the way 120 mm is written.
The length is 10.0 mm
